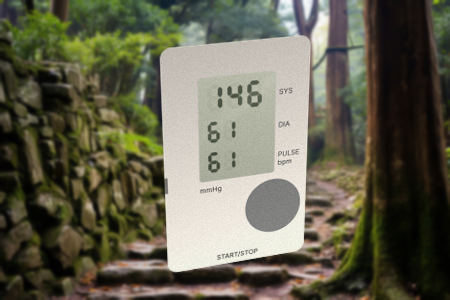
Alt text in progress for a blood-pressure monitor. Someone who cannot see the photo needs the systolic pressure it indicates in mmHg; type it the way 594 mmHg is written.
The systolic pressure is 146 mmHg
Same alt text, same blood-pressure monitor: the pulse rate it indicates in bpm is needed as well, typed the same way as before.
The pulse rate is 61 bpm
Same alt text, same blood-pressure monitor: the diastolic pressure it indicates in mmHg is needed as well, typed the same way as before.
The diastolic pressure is 61 mmHg
